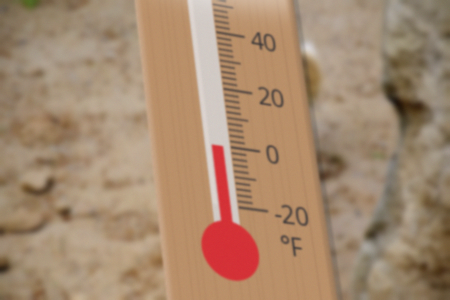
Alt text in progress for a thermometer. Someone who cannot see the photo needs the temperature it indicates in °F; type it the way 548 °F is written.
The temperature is 0 °F
